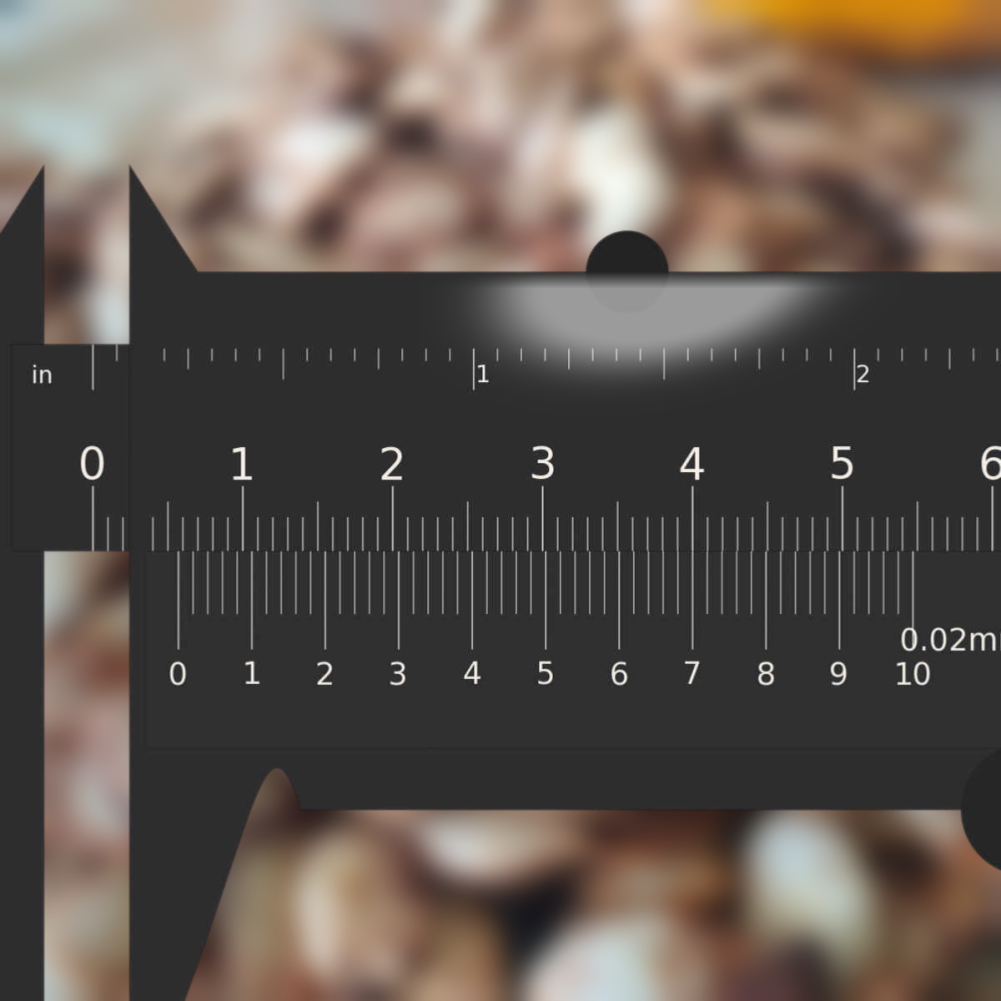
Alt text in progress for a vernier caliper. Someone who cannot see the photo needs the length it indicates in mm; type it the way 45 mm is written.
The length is 5.7 mm
